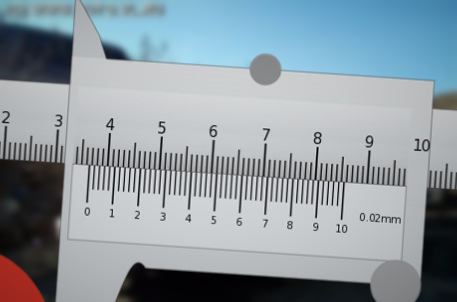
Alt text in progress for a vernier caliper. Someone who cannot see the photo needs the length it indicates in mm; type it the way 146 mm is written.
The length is 36.5 mm
